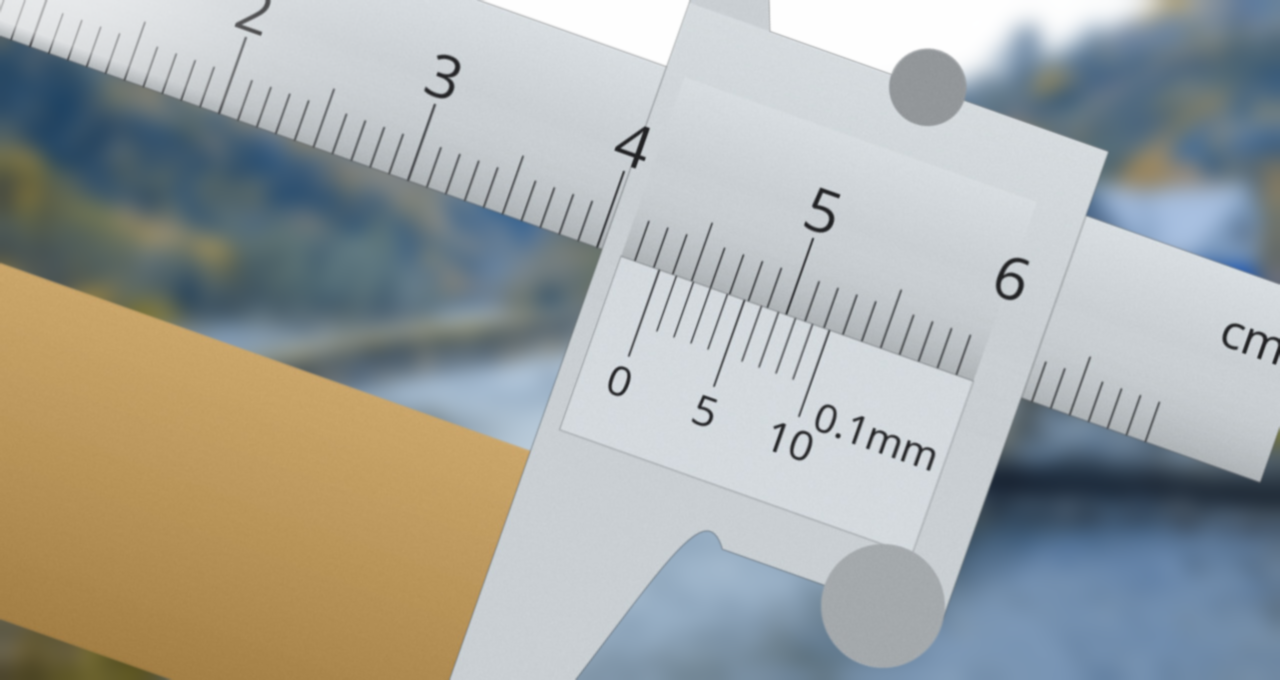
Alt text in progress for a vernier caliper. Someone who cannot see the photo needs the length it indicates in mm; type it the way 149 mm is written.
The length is 43.3 mm
